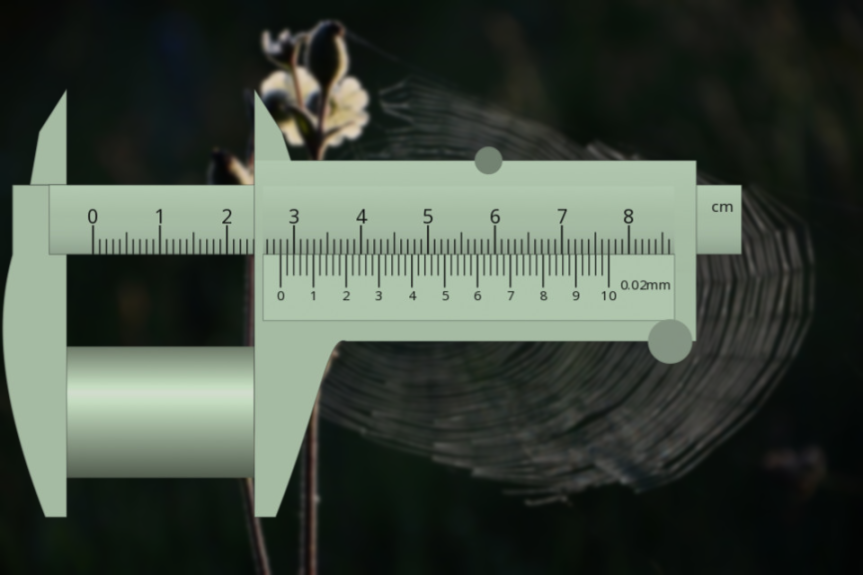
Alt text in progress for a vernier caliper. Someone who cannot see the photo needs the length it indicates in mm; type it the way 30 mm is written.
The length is 28.0 mm
